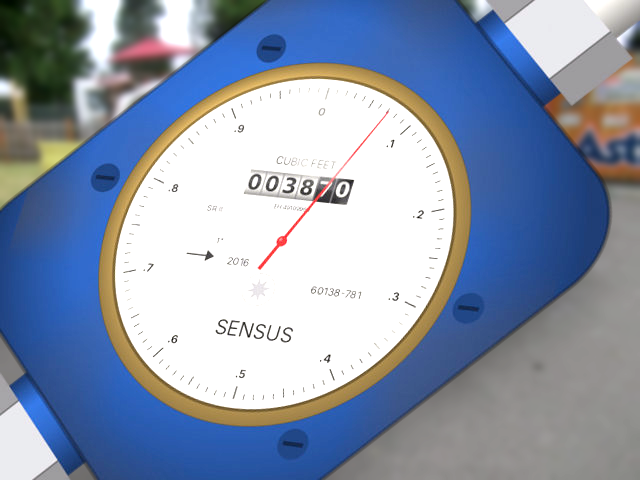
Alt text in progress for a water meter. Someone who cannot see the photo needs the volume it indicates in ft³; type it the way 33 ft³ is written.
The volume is 3870.07 ft³
